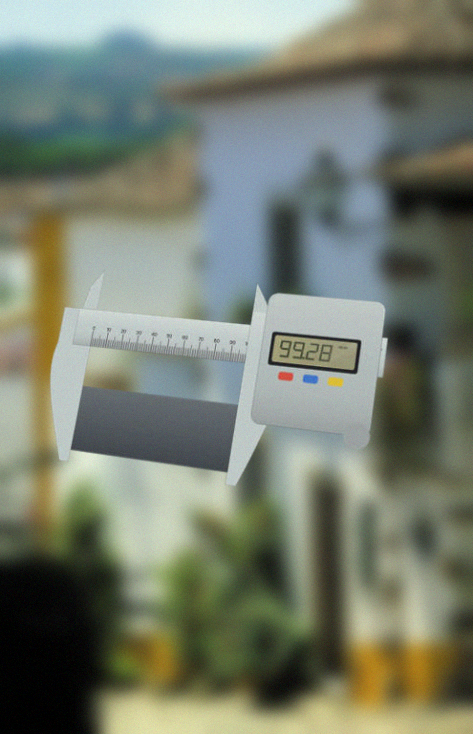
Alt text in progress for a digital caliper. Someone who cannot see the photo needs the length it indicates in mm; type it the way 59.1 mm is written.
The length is 99.28 mm
